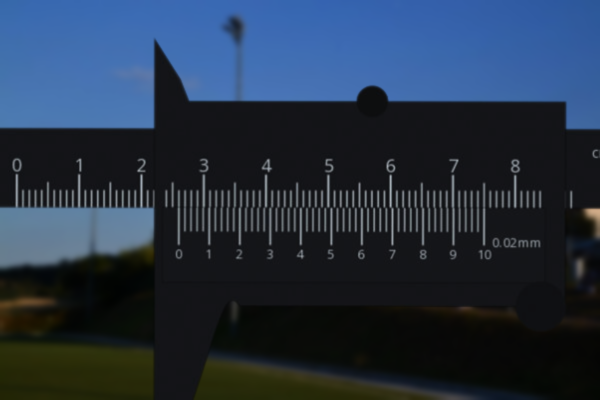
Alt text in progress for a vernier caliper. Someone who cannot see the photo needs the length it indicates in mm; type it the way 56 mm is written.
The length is 26.0 mm
